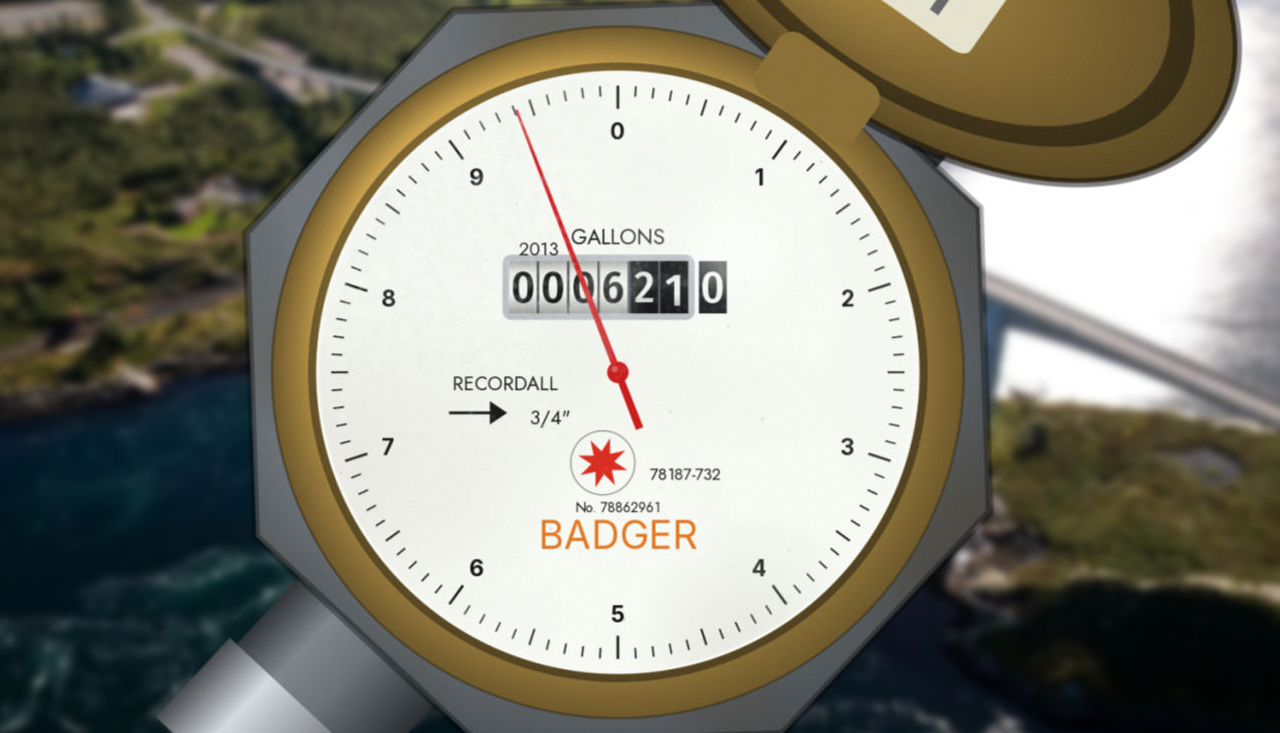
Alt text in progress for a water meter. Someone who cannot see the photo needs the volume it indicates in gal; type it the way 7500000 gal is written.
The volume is 6209.4 gal
